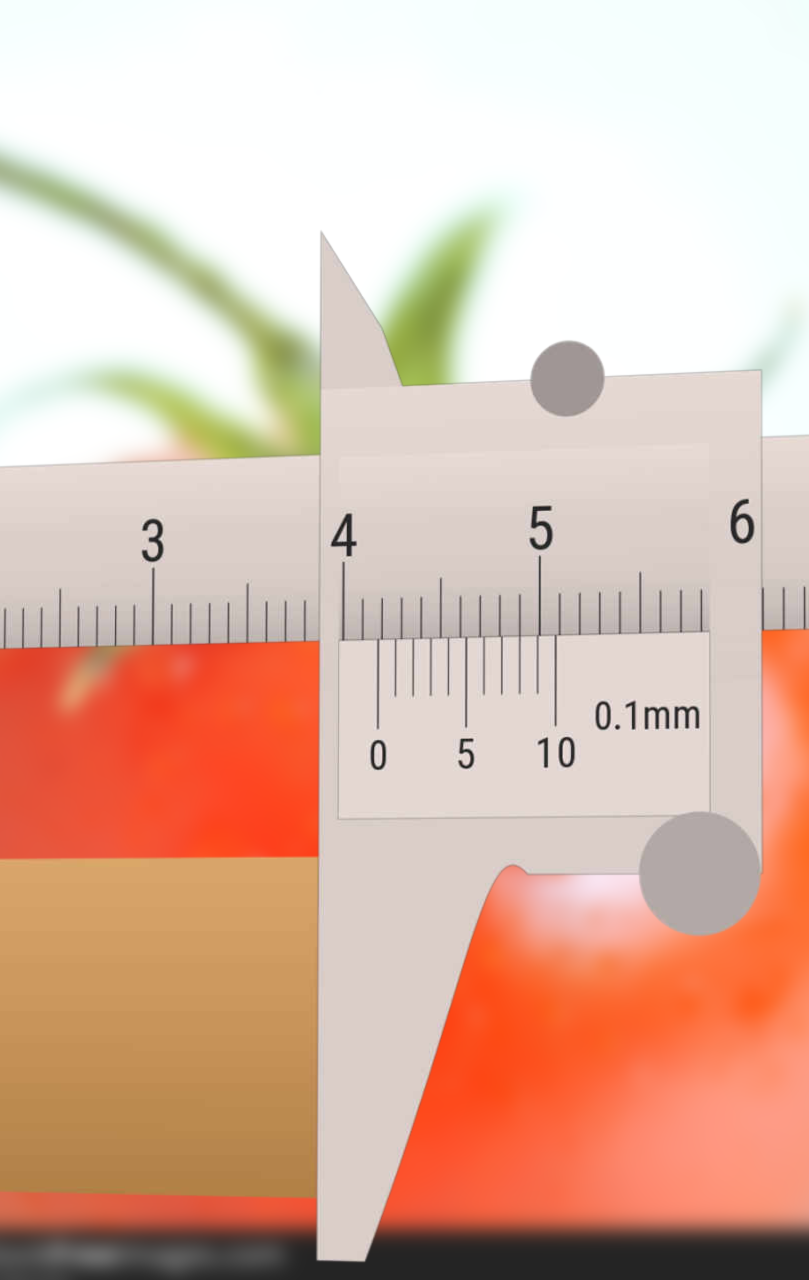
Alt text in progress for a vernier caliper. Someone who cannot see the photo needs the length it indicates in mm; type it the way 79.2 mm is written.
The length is 41.8 mm
